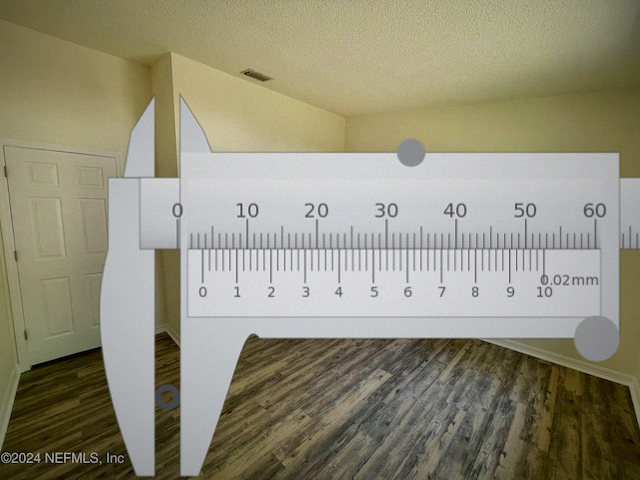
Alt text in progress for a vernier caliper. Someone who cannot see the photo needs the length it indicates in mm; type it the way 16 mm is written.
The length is 3.6 mm
